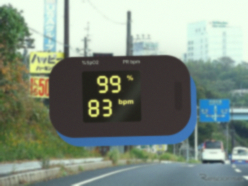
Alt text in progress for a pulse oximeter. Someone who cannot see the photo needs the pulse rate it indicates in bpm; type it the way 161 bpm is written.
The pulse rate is 83 bpm
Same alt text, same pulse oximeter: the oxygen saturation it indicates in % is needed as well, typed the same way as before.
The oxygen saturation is 99 %
